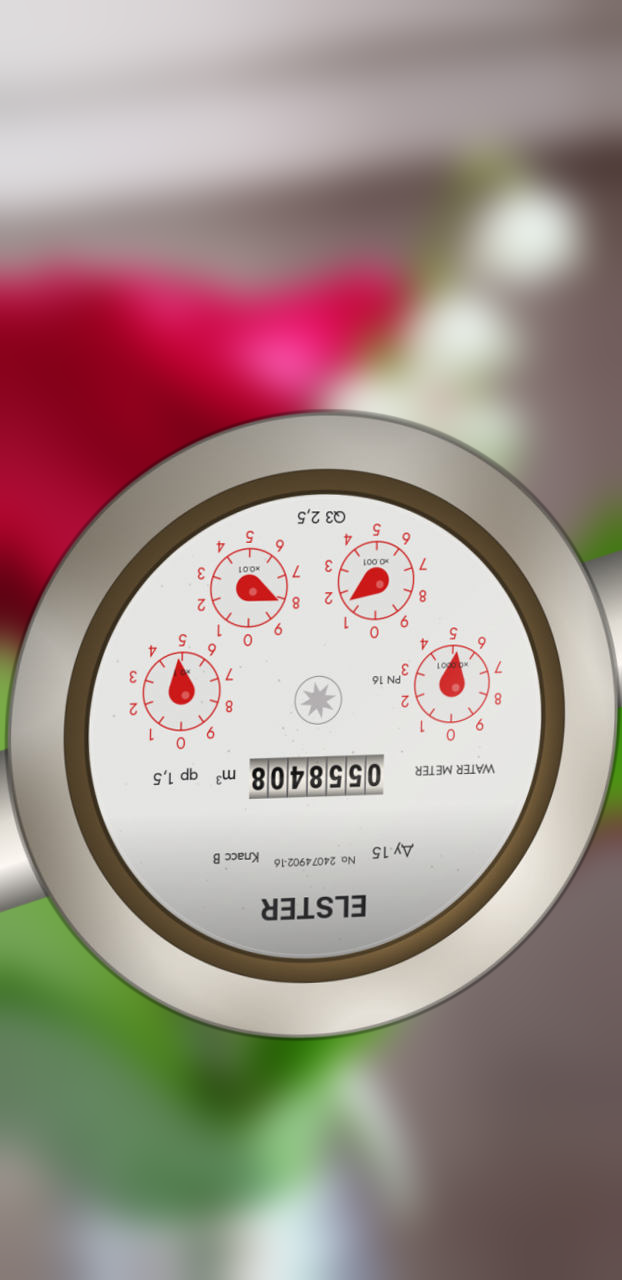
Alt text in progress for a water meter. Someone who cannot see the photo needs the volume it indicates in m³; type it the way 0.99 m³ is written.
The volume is 558408.4815 m³
